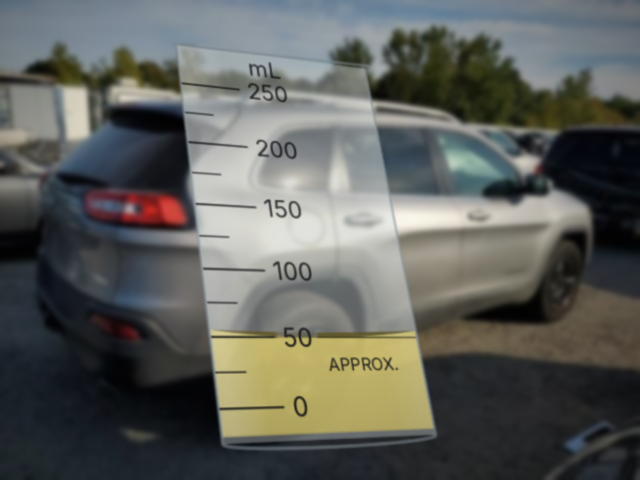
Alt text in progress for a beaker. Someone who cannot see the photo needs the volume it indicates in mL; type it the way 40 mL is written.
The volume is 50 mL
